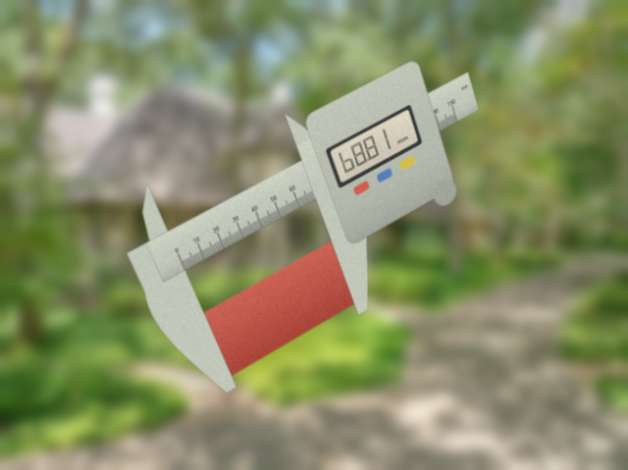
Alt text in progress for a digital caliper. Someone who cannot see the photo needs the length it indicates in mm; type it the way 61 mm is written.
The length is 68.81 mm
